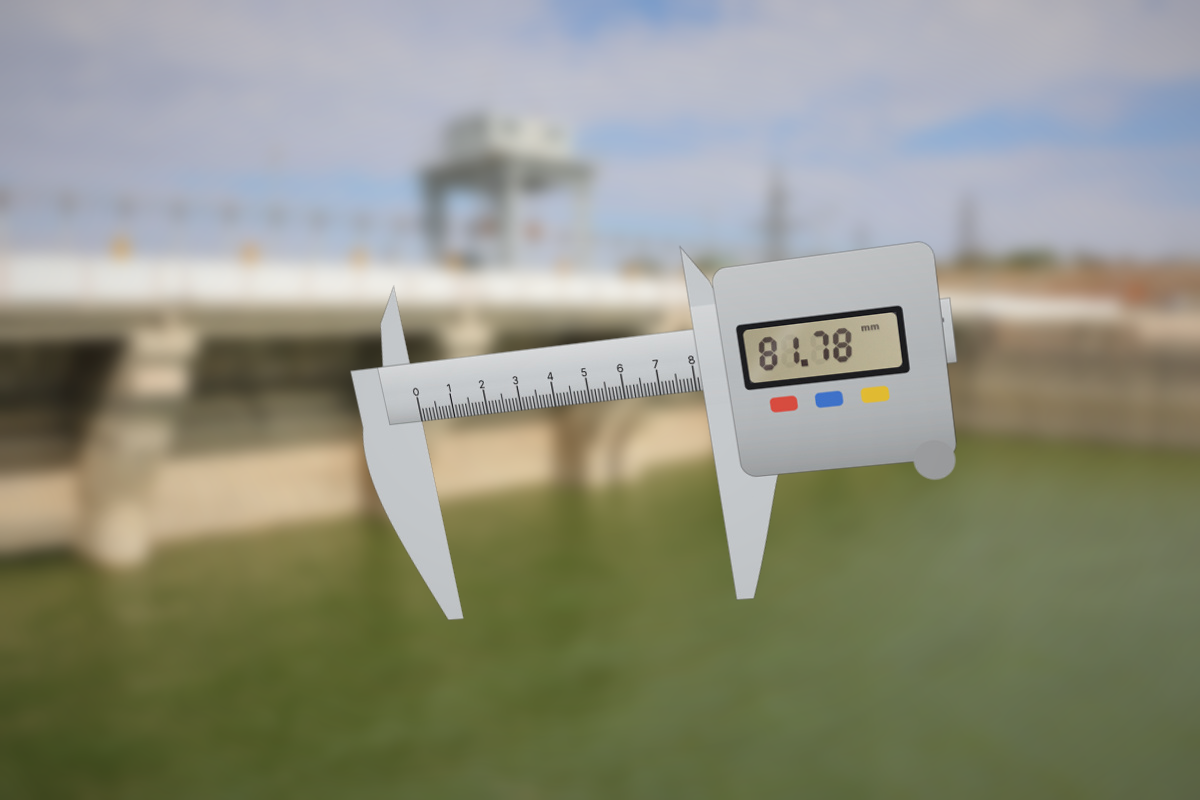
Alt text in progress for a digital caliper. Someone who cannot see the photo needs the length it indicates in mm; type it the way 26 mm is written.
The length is 81.78 mm
